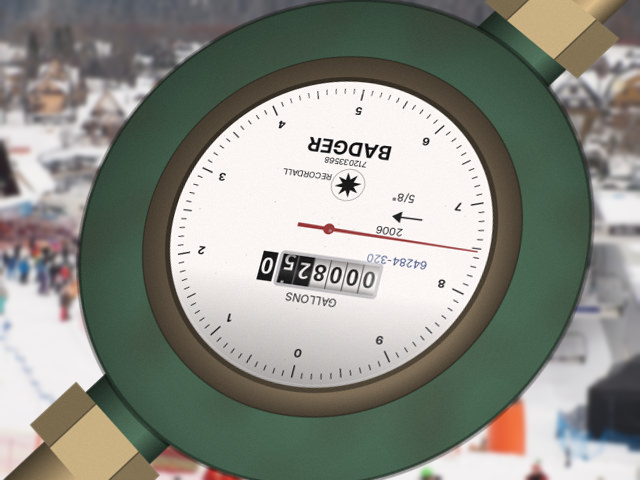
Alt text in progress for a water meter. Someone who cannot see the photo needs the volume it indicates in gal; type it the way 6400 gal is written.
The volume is 8247.5 gal
